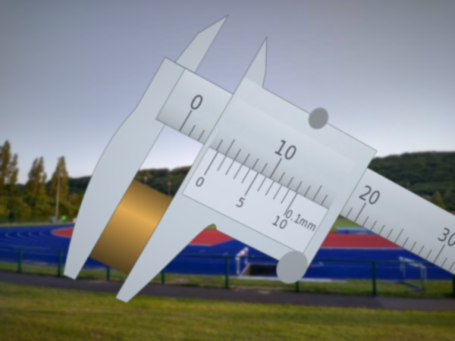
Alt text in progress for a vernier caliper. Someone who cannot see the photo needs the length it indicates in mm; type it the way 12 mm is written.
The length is 4.2 mm
